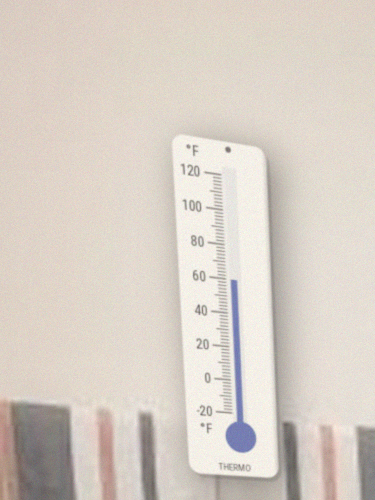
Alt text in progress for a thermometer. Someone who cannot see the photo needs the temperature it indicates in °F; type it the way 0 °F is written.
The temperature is 60 °F
